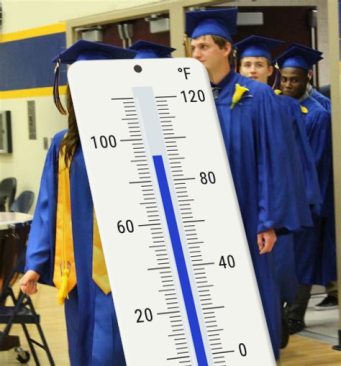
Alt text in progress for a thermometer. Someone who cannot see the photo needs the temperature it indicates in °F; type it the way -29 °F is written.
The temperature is 92 °F
